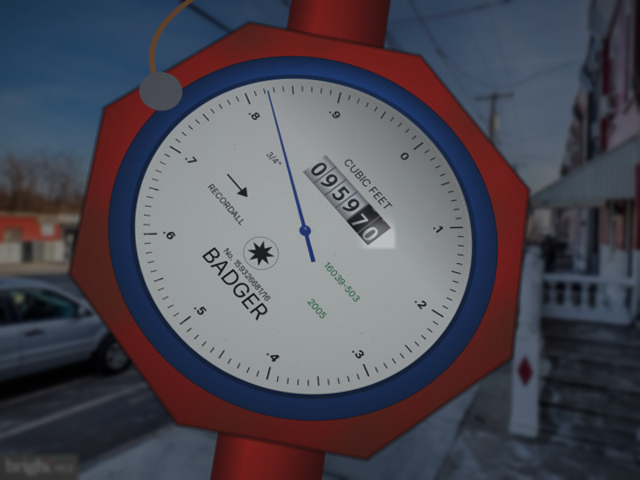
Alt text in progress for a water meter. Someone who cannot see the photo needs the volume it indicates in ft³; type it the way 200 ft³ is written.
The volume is 95969.82 ft³
